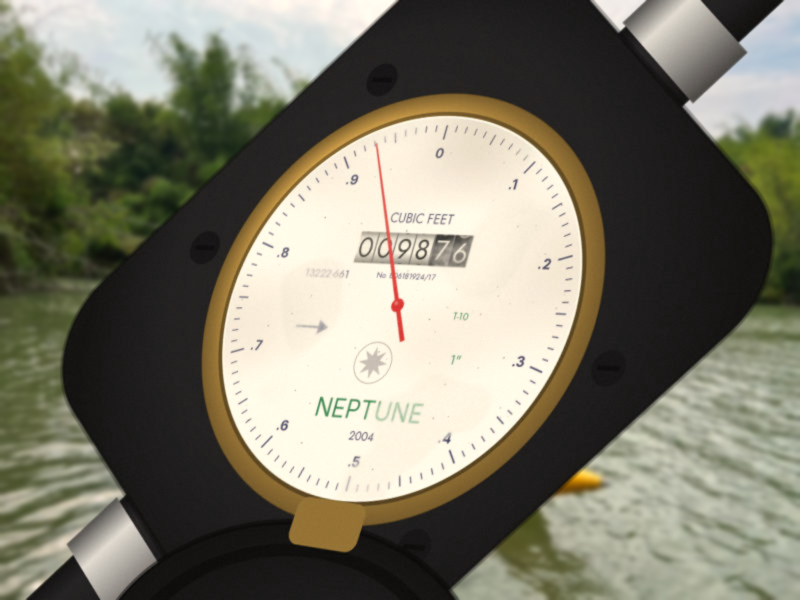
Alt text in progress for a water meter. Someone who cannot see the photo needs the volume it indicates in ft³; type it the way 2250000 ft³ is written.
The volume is 9875.93 ft³
